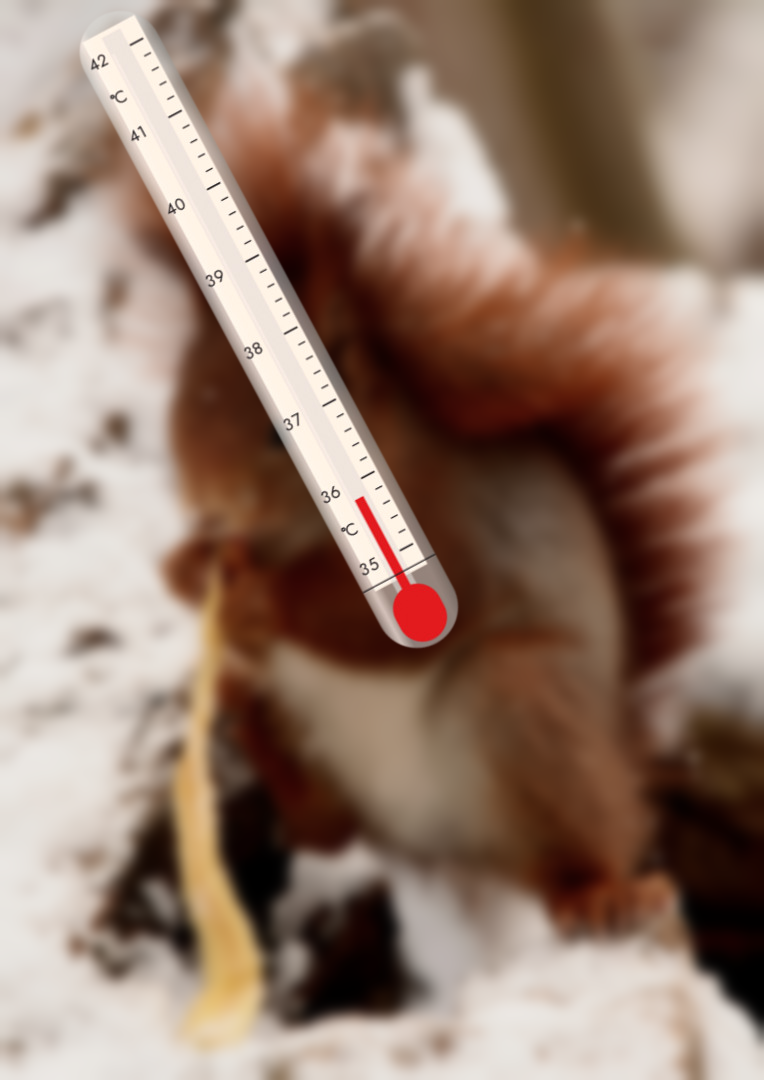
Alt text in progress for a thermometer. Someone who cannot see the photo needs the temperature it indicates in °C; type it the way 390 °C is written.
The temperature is 35.8 °C
